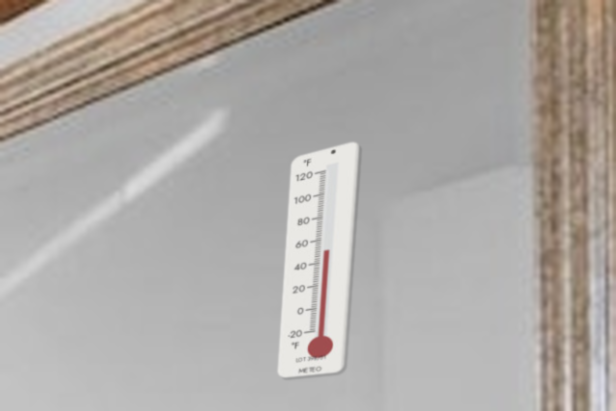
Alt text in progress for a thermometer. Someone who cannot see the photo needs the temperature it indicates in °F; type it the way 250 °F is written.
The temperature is 50 °F
